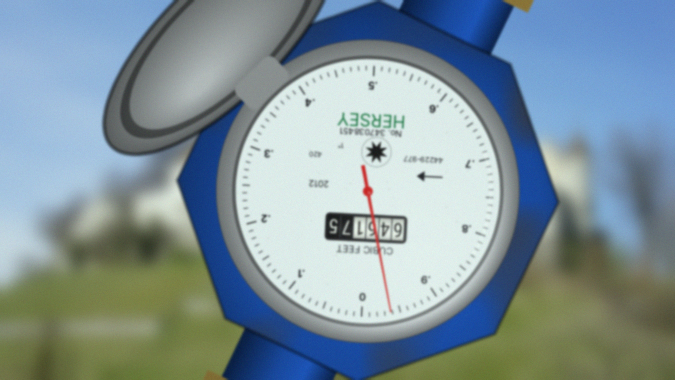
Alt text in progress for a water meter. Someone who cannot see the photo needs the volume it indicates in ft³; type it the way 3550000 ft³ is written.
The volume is 646174.96 ft³
